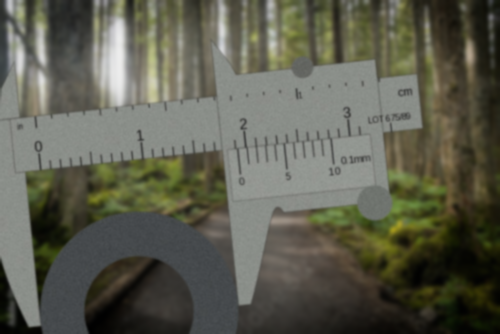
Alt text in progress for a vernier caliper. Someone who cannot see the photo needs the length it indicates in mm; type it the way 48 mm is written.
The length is 19.2 mm
